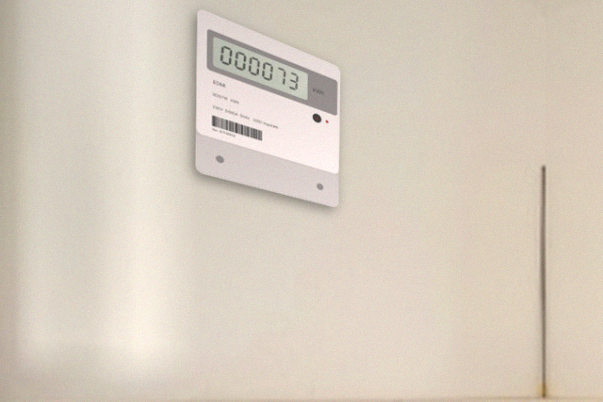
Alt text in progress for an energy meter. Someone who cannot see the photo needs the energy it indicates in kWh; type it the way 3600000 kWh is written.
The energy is 73 kWh
